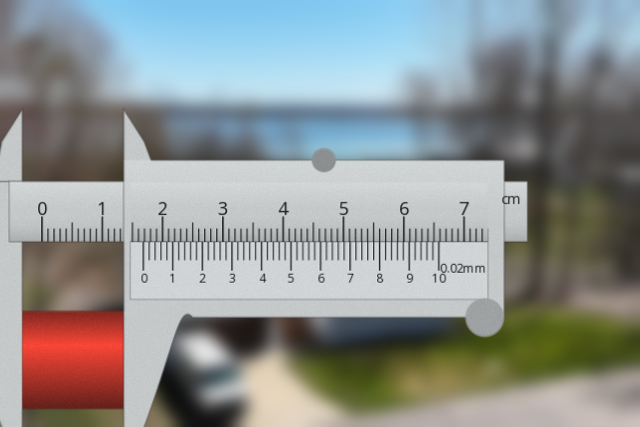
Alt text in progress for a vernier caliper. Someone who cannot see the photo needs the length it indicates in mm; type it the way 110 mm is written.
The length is 16.8 mm
